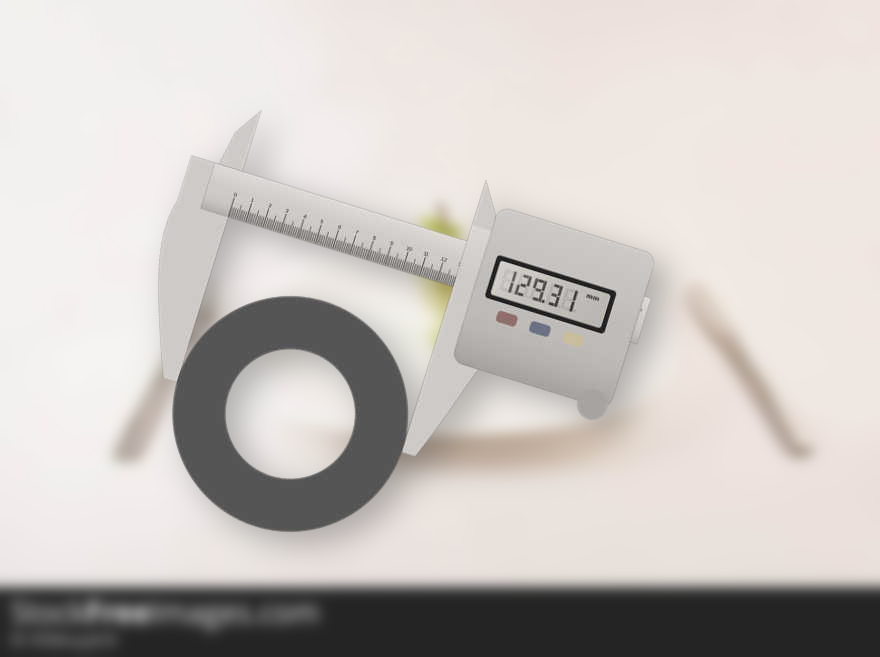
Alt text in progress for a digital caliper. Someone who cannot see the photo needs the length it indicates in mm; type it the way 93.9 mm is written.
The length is 129.31 mm
